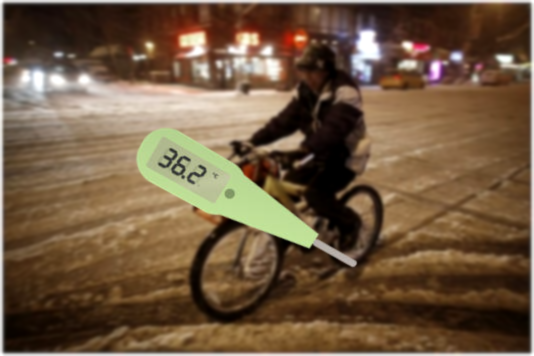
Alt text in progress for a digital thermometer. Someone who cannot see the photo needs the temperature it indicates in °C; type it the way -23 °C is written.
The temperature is 36.2 °C
